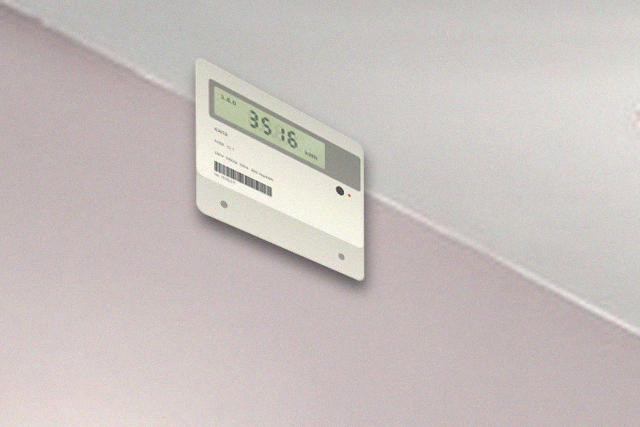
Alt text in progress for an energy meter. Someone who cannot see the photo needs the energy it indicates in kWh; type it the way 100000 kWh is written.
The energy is 3516 kWh
